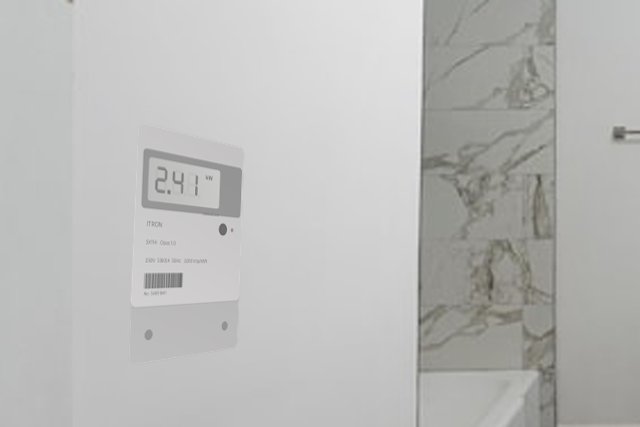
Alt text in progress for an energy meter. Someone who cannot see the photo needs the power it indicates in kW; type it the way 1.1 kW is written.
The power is 2.41 kW
